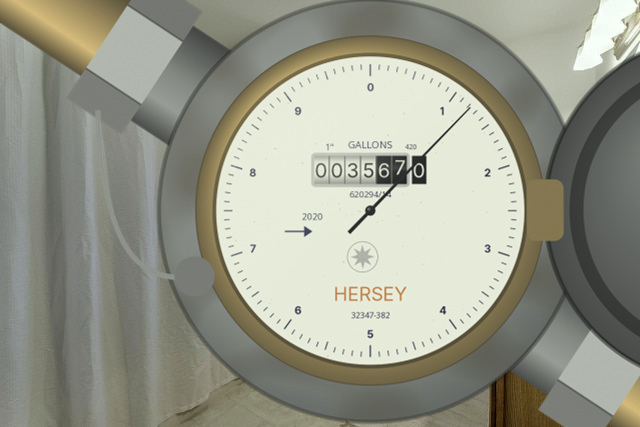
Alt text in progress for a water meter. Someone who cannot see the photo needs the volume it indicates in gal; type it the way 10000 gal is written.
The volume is 35671.2 gal
